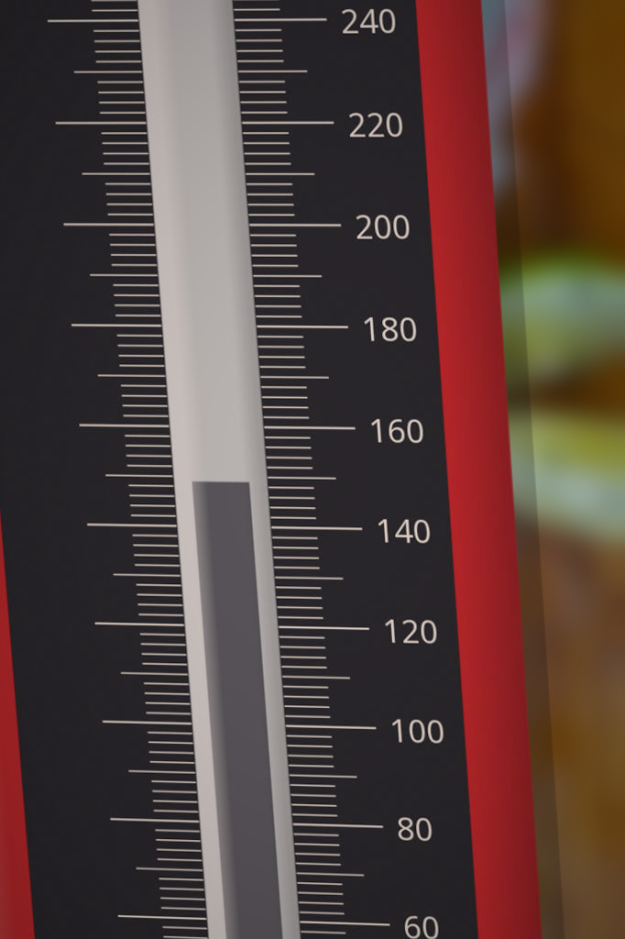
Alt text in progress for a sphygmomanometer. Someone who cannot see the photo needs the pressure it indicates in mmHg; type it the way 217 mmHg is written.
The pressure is 149 mmHg
